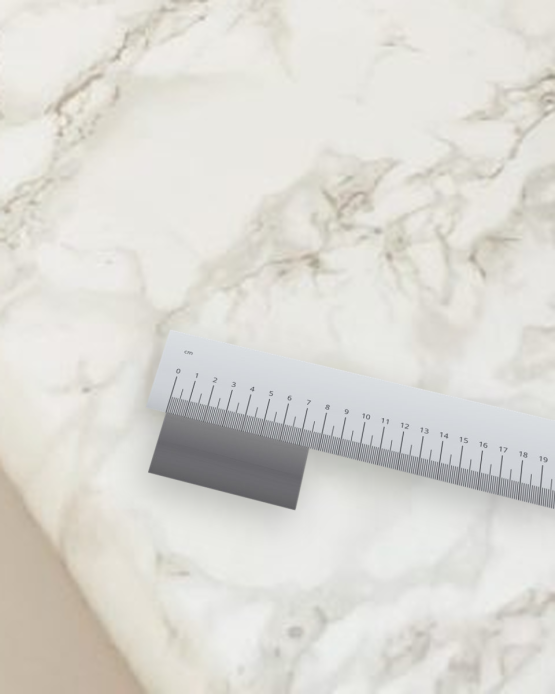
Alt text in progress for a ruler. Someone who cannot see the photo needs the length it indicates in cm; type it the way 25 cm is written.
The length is 7.5 cm
